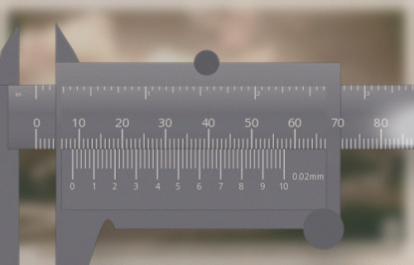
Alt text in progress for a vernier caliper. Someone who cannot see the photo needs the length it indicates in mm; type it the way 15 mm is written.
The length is 8.5 mm
